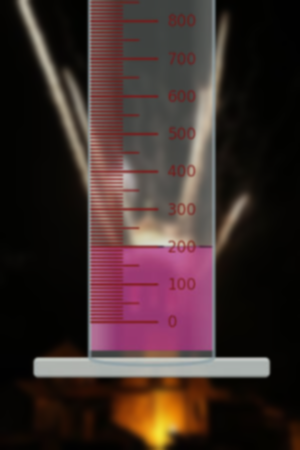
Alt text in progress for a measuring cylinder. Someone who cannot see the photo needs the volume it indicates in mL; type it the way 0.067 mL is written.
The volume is 200 mL
